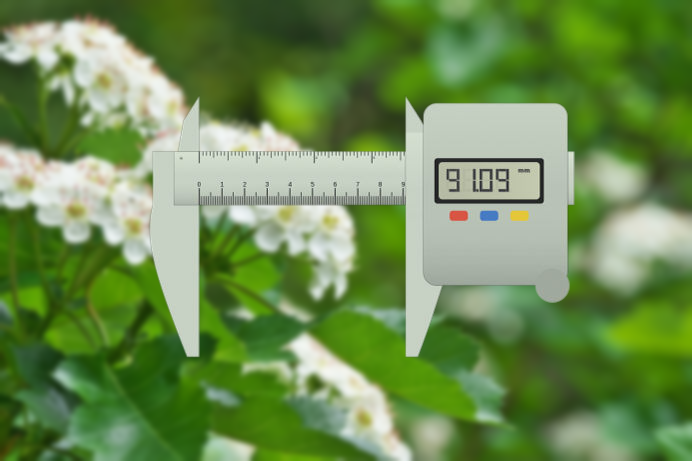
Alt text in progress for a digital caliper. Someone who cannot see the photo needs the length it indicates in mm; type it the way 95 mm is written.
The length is 91.09 mm
